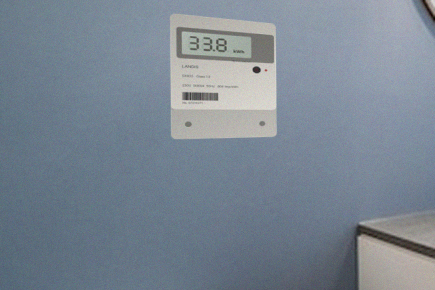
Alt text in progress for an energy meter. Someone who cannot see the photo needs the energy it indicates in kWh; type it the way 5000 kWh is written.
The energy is 33.8 kWh
